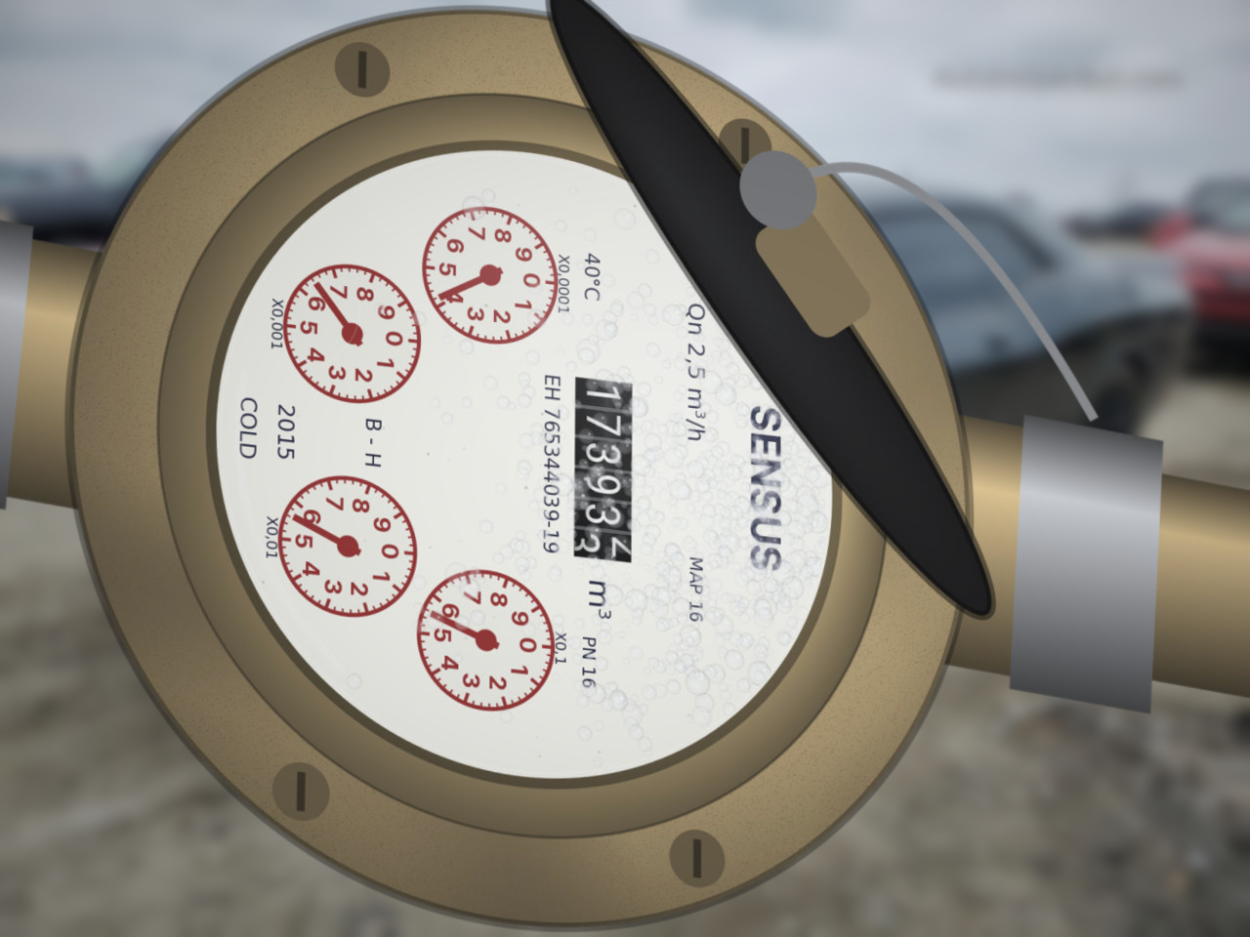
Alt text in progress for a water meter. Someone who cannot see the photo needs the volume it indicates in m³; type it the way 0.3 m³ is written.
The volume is 173932.5564 m³
